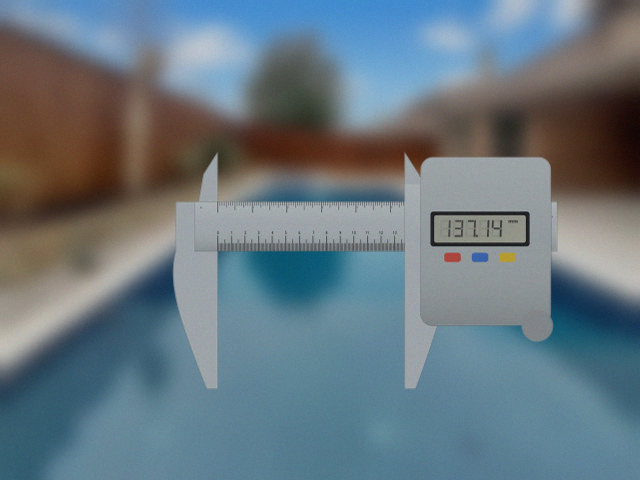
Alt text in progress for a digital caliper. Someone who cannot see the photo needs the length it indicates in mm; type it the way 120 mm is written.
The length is 137.14 mm
